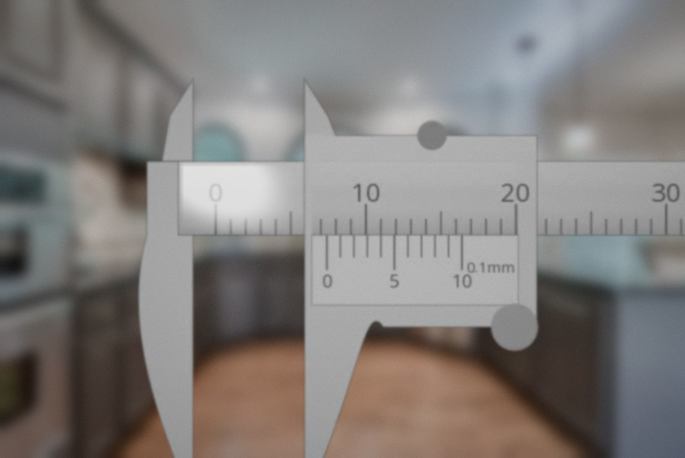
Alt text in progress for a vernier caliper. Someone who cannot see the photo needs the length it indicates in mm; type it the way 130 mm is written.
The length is 7.4 mm
